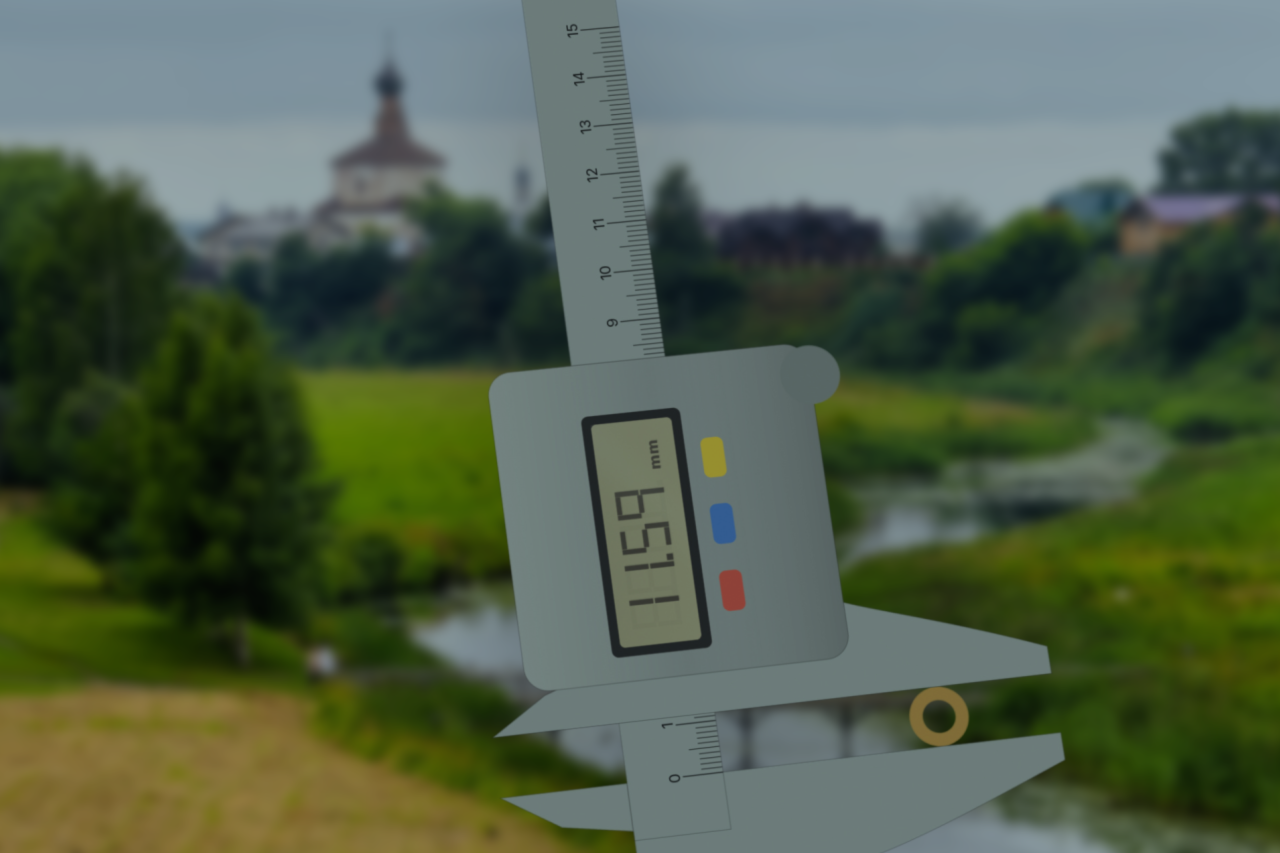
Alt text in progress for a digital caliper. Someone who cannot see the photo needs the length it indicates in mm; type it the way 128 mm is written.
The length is 11.59 mm
